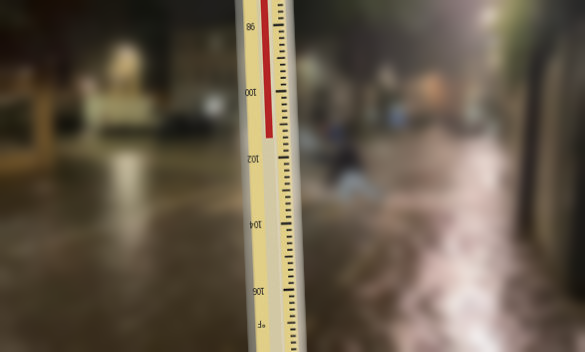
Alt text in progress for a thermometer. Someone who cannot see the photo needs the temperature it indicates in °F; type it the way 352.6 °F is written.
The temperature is 101.4 °F
